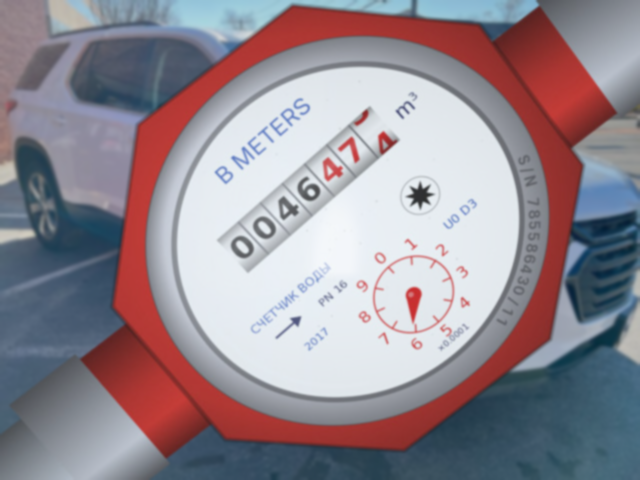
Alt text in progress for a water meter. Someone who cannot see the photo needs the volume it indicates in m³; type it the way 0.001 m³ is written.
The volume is 46.4736 m³
